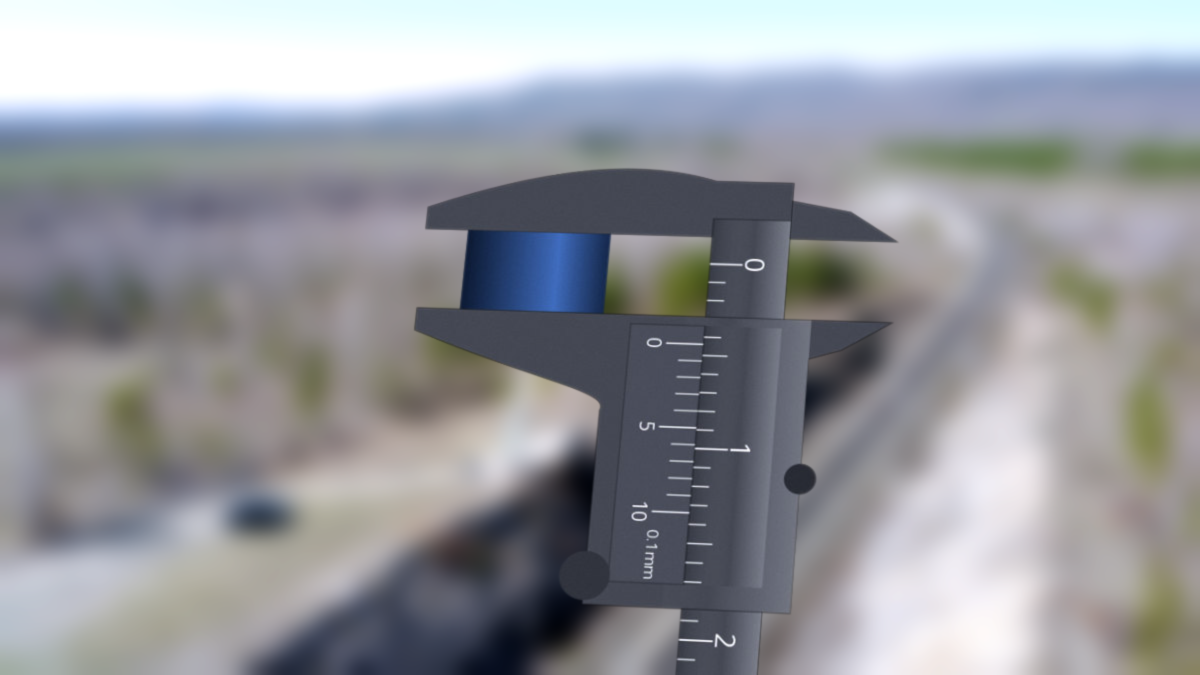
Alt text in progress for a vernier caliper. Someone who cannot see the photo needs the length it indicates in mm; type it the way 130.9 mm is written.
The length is 4.4 mm
